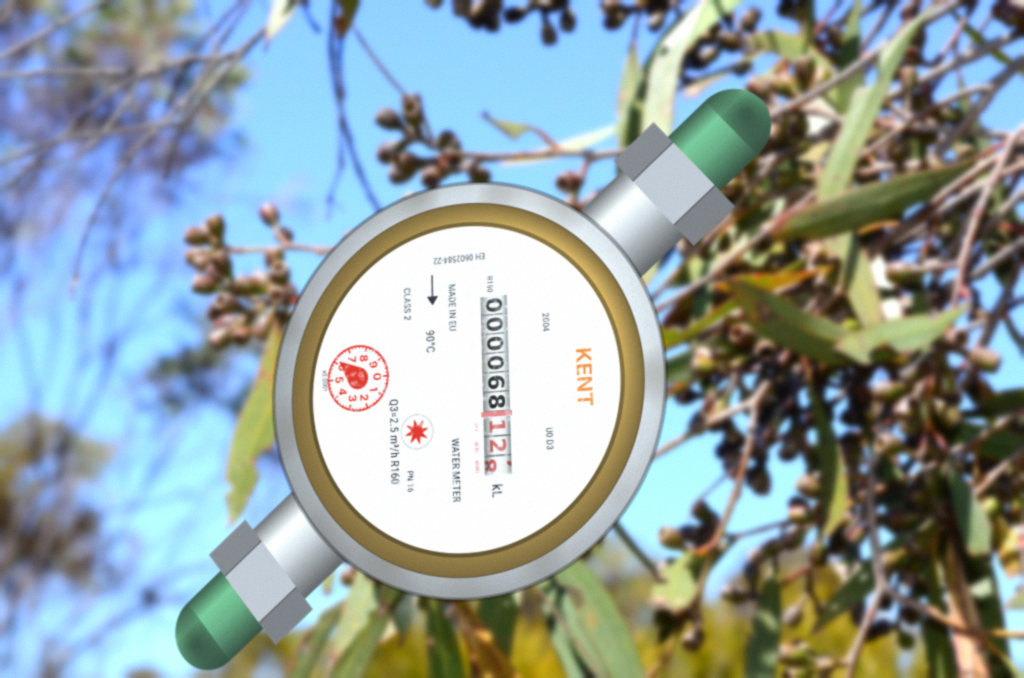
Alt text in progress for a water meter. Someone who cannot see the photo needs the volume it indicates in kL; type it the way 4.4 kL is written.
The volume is 68.1276 kL
